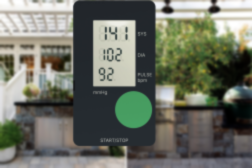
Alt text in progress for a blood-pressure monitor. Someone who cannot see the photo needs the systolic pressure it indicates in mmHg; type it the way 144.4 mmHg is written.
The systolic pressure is 141 mmHg
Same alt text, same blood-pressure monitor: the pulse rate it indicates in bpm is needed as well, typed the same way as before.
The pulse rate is 92 bpm
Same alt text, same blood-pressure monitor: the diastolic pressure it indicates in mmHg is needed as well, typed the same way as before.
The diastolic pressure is 102 mmHg
